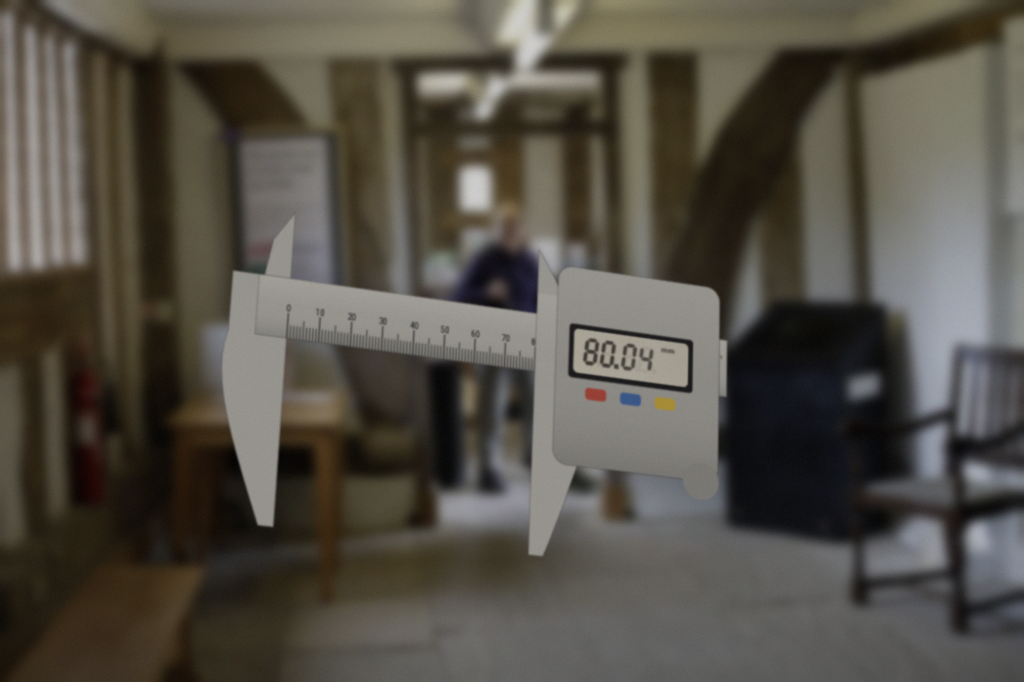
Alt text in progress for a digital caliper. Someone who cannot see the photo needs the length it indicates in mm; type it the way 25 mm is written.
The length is 80.04 mm
